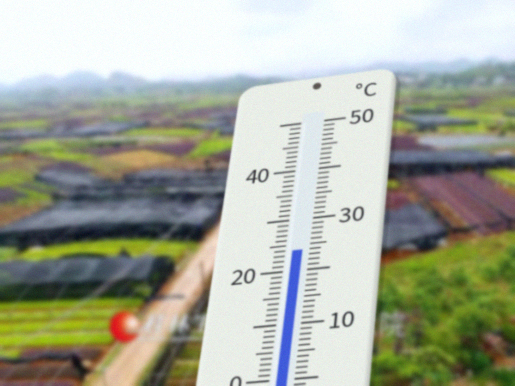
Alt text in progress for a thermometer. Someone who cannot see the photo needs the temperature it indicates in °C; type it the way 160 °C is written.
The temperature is 24 °C
